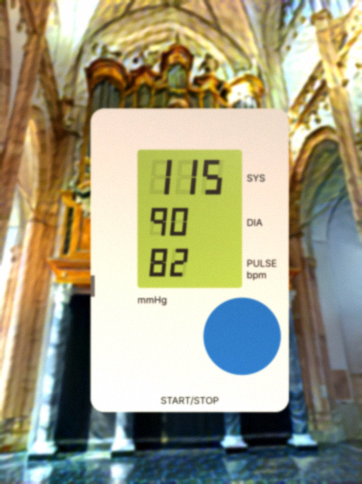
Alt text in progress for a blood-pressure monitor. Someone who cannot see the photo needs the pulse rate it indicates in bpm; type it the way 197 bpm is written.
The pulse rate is 82 bpm
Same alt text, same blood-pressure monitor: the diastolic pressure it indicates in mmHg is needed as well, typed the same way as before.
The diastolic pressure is 90 mmHg
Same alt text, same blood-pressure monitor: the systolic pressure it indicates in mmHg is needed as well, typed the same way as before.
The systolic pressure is 115 mmHg
